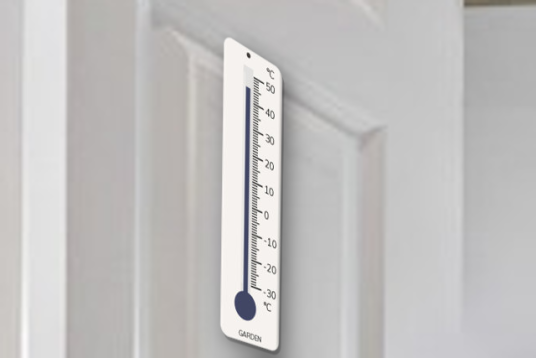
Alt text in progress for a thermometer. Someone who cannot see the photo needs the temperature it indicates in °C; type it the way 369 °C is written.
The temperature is 45 °C
